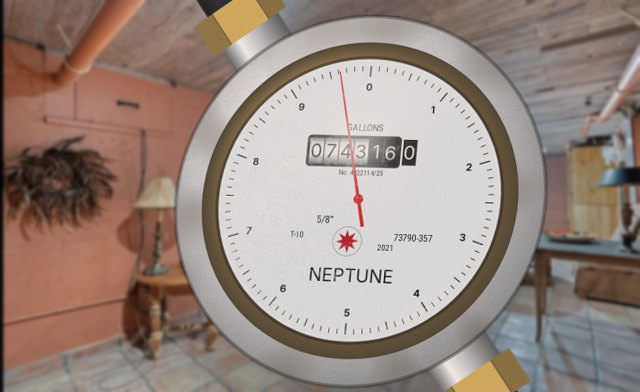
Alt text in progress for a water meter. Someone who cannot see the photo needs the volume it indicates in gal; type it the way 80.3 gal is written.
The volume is 743159.6 gal
